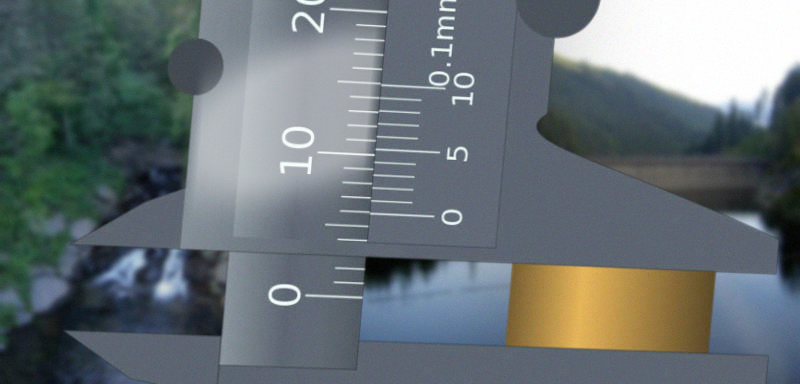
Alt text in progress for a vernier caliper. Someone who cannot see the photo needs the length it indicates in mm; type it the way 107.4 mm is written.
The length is 5.9 mm
